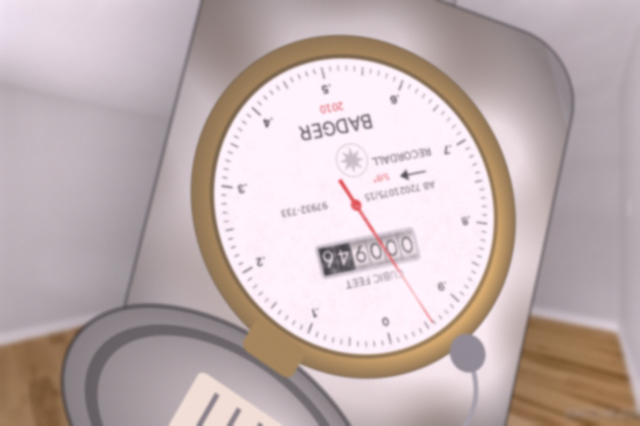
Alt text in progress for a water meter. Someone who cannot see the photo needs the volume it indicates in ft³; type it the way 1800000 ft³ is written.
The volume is 945.94 ft³
